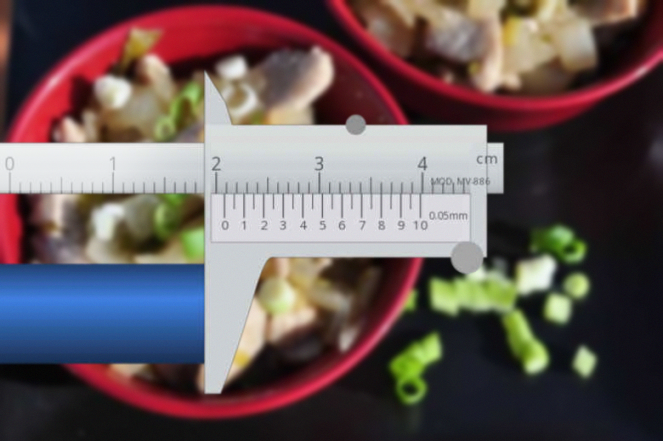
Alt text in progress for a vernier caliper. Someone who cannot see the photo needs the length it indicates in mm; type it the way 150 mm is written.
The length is 20.8 mm
